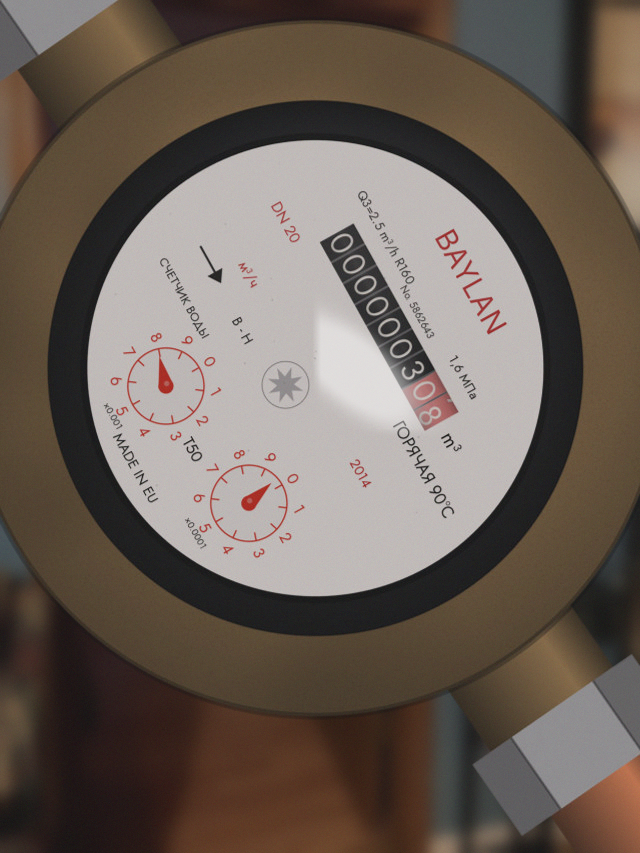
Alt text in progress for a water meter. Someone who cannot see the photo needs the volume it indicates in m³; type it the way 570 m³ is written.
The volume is 3.0779 m³
